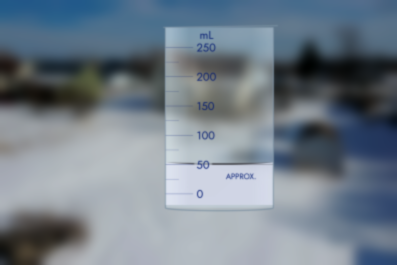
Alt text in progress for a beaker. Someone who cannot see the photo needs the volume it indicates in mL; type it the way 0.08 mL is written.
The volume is 50 mL
